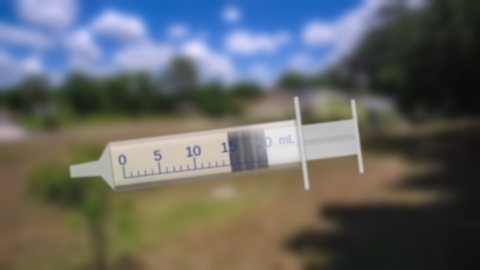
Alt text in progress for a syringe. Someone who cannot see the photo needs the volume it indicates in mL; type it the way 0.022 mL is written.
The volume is 15 mL
